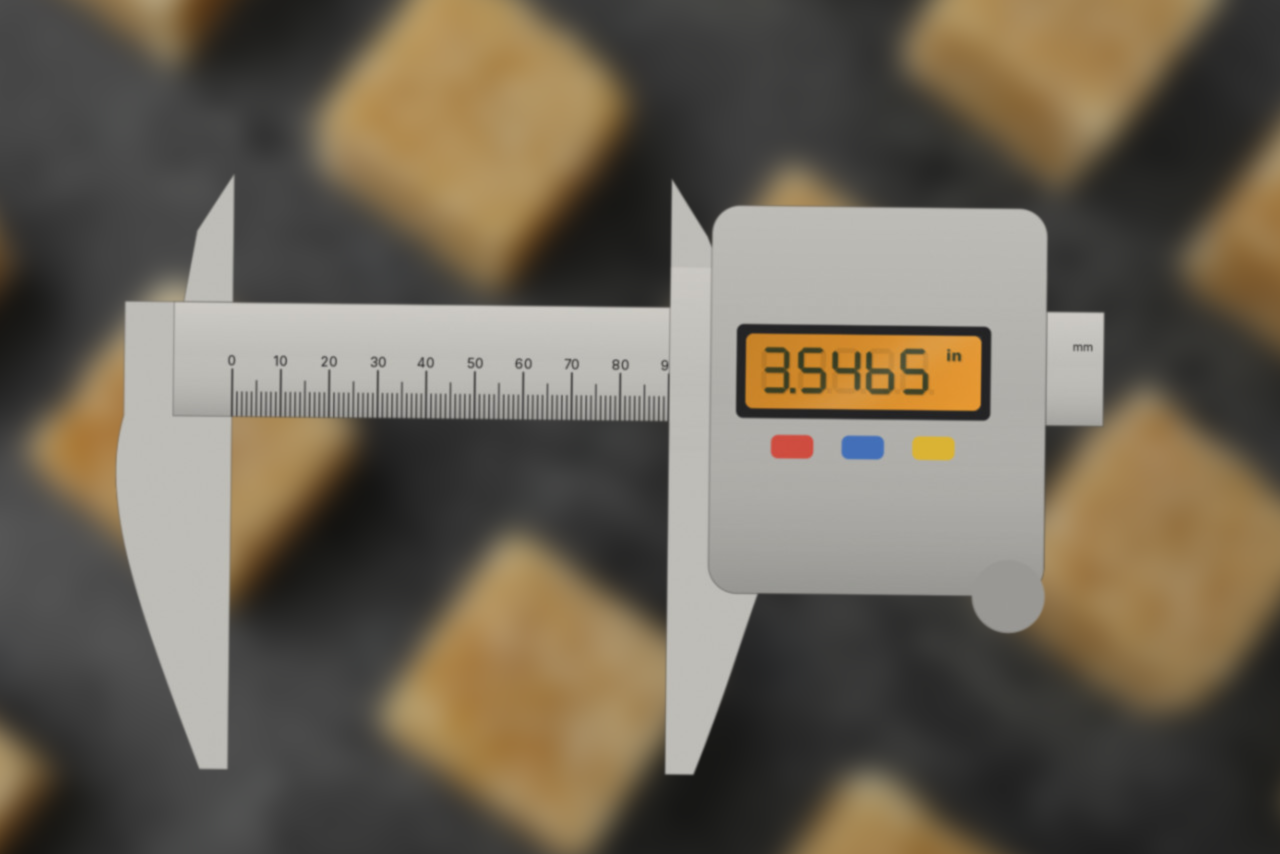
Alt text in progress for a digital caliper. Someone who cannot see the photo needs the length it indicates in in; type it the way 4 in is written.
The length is 3.5465 in
